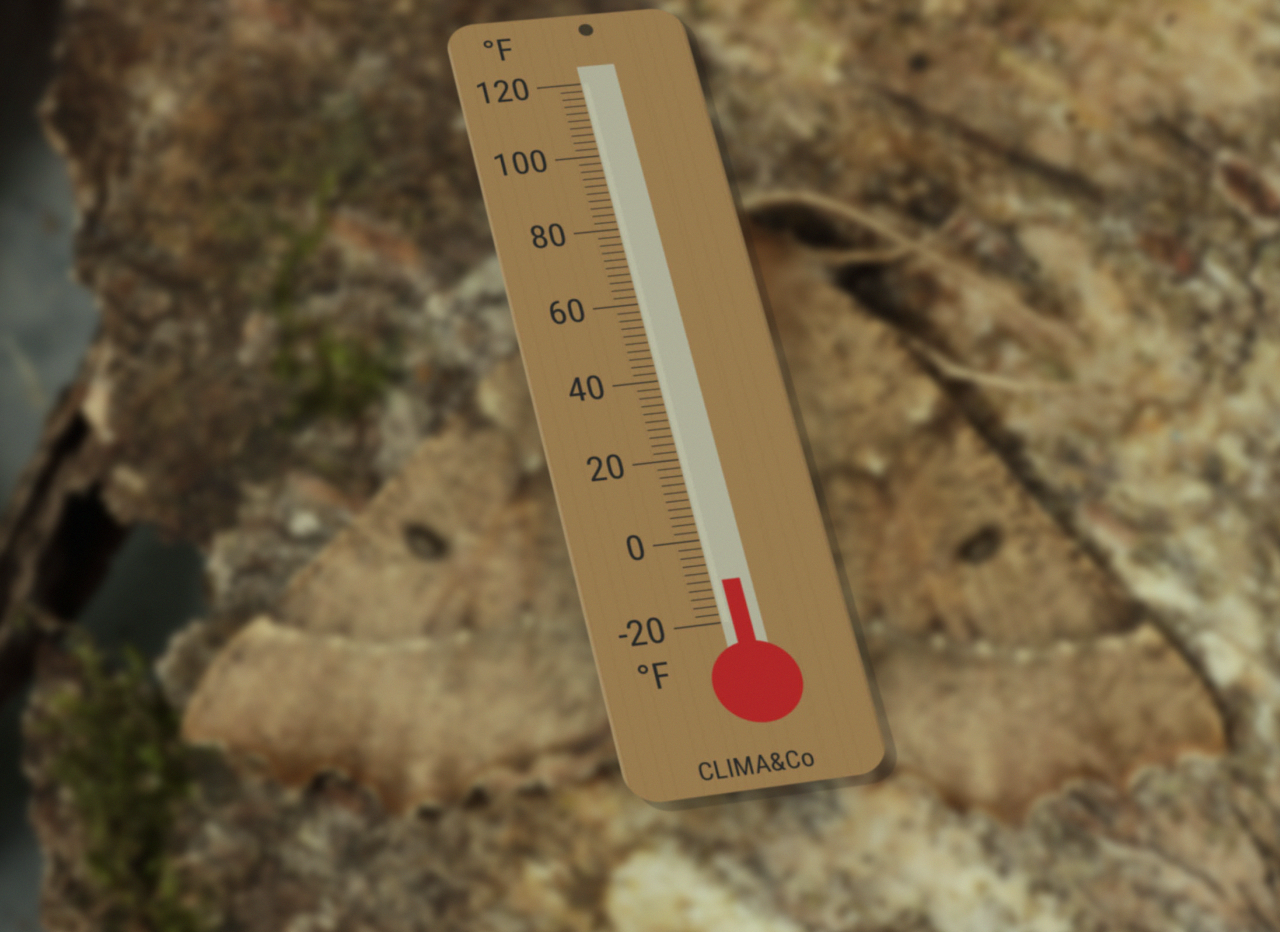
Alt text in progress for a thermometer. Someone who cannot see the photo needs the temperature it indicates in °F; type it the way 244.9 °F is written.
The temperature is -10 °F
